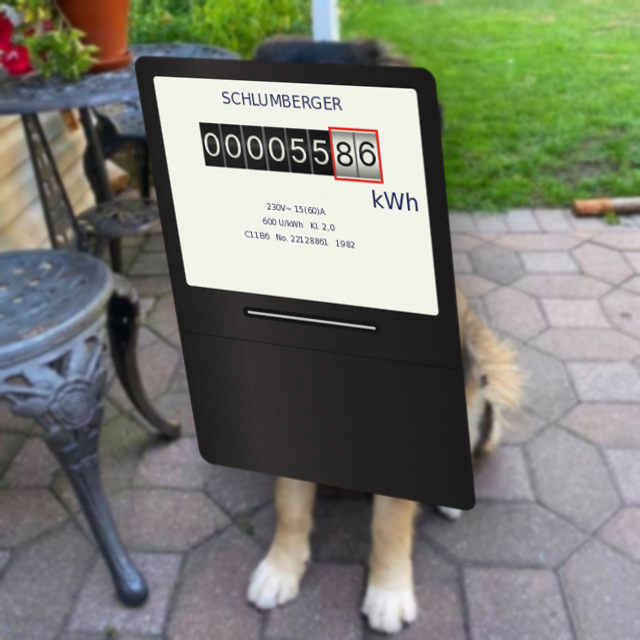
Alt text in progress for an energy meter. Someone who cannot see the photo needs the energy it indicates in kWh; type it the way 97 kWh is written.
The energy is 55.86 kWh
